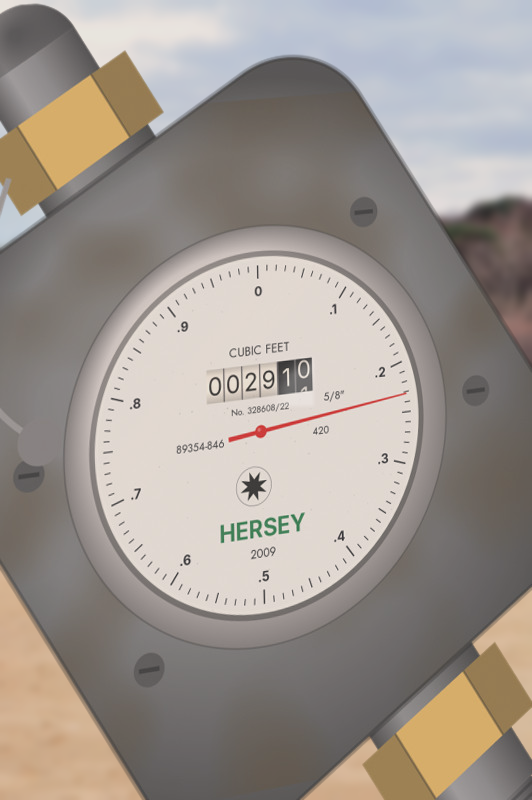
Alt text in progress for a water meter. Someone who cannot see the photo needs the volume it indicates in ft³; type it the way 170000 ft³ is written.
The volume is 2910.23 ft³
